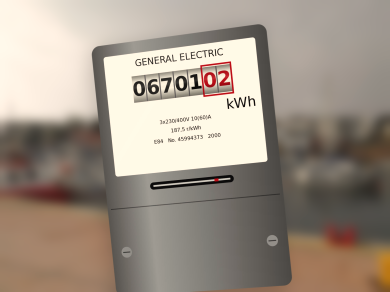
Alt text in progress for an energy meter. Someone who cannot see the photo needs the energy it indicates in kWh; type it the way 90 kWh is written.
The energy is 6701.02 kWh
